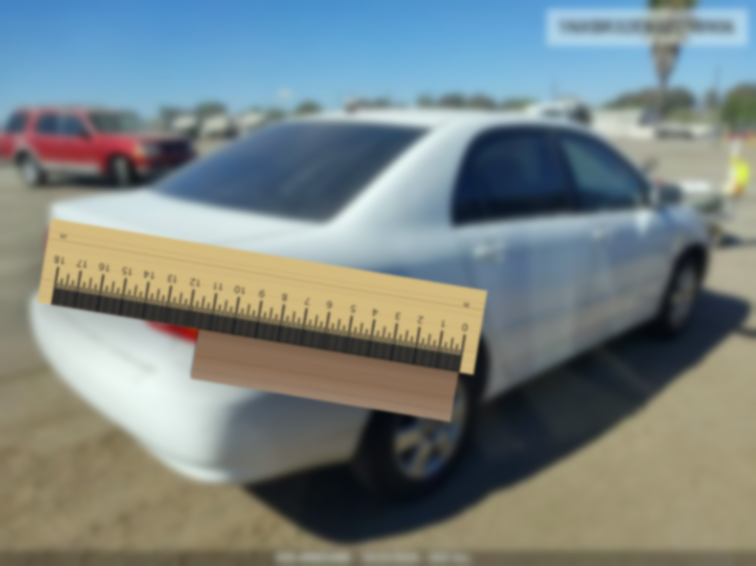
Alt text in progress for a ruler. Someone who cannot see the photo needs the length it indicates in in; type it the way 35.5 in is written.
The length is 11.5 in
